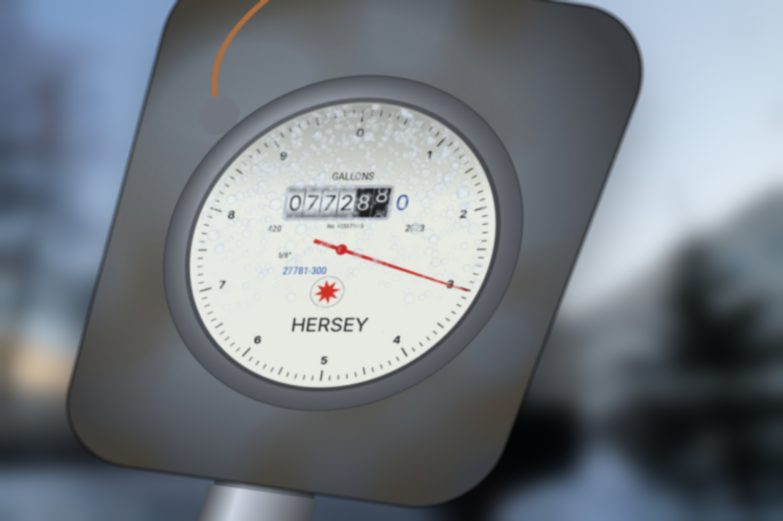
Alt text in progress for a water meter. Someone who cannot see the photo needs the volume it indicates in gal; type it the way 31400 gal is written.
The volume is 772883.0 gal
